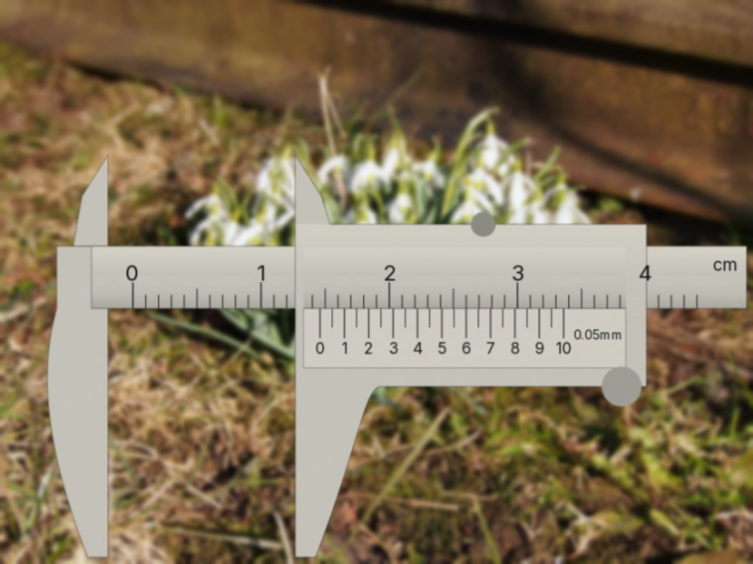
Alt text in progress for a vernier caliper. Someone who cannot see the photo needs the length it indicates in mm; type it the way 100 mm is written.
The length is 14.6 mm
